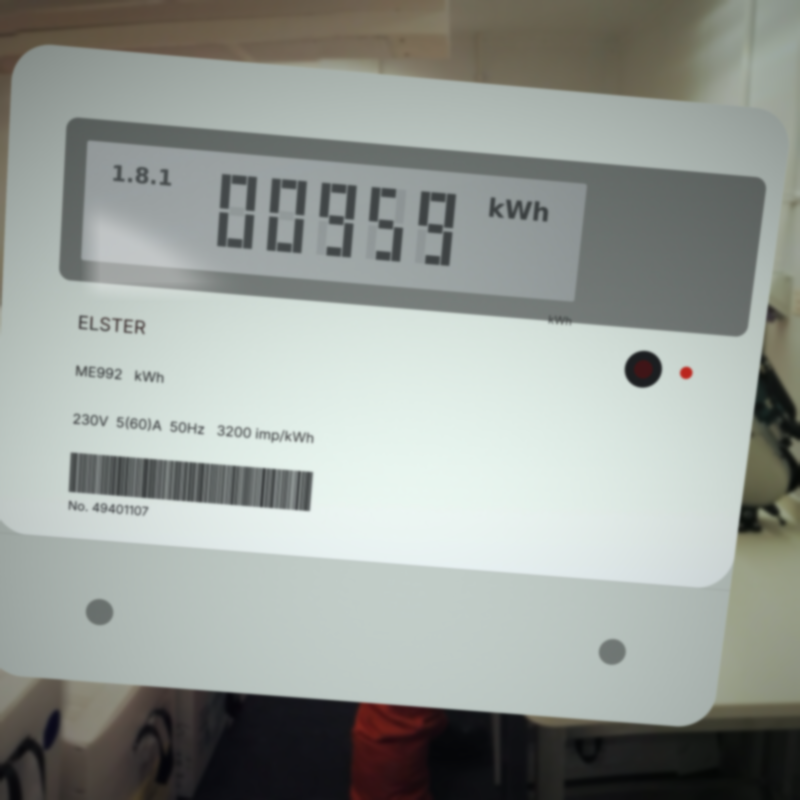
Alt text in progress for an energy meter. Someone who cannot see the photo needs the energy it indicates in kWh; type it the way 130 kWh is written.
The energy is 959 kWh
